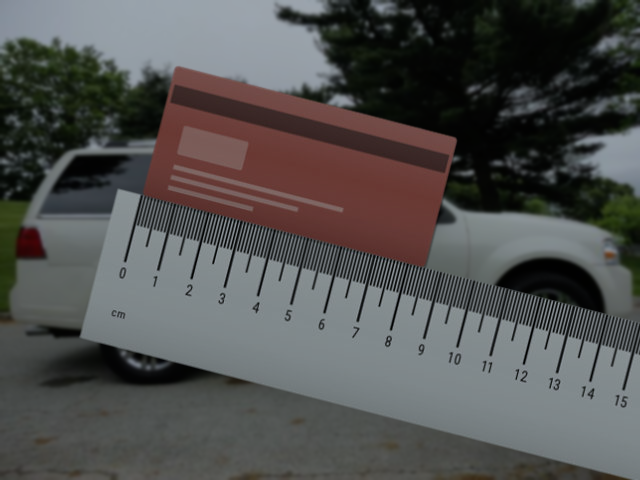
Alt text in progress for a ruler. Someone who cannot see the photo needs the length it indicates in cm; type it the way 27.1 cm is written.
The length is 8.5 cm
